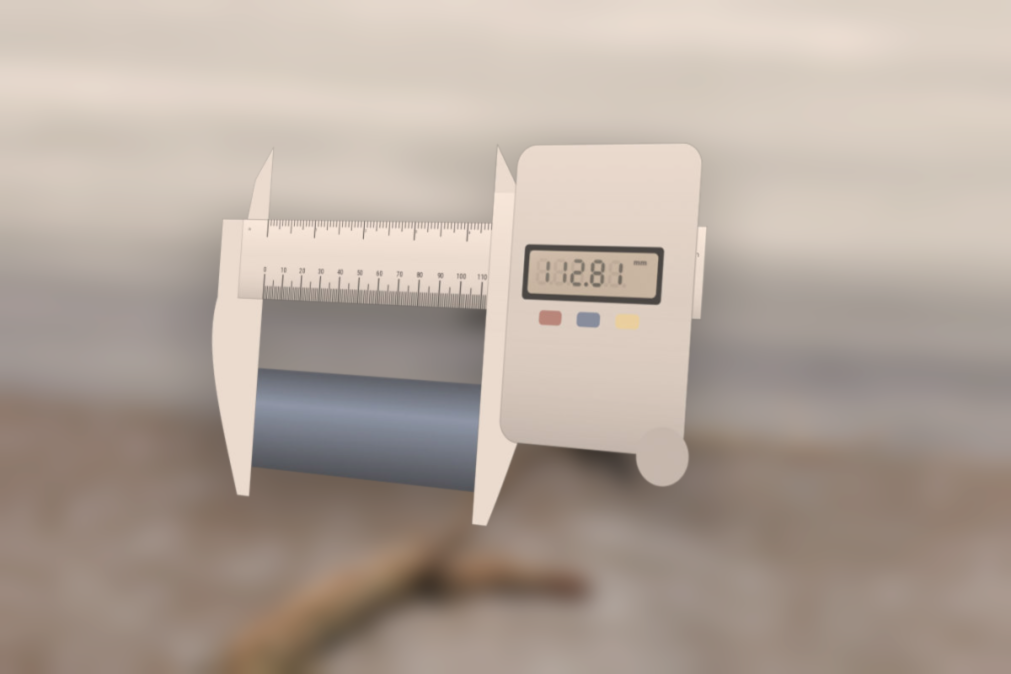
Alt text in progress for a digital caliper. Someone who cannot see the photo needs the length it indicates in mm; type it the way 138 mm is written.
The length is 112.81 mm
